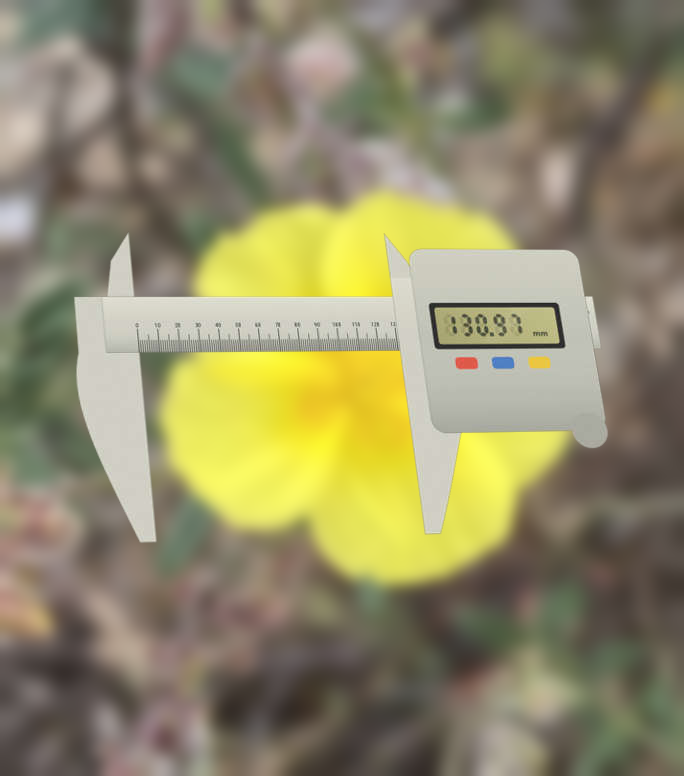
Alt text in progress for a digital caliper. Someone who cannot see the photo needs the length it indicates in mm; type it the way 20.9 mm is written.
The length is 130.97 mm
